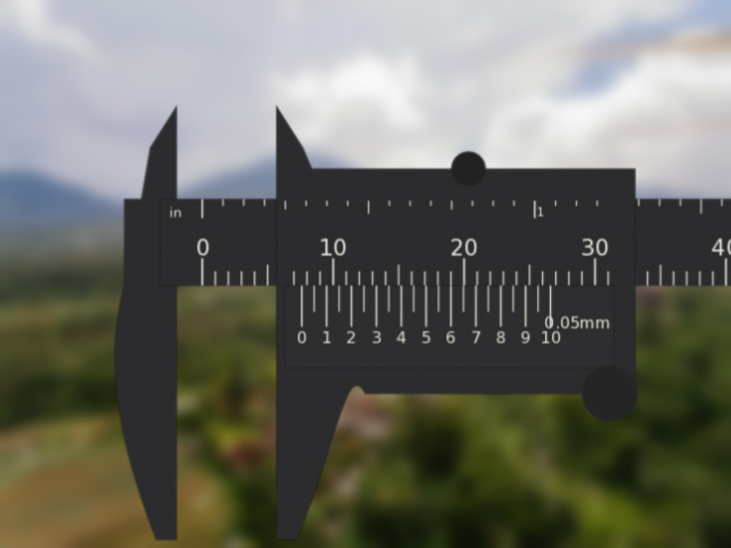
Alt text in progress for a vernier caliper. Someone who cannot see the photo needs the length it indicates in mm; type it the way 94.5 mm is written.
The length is 7.6 mm
